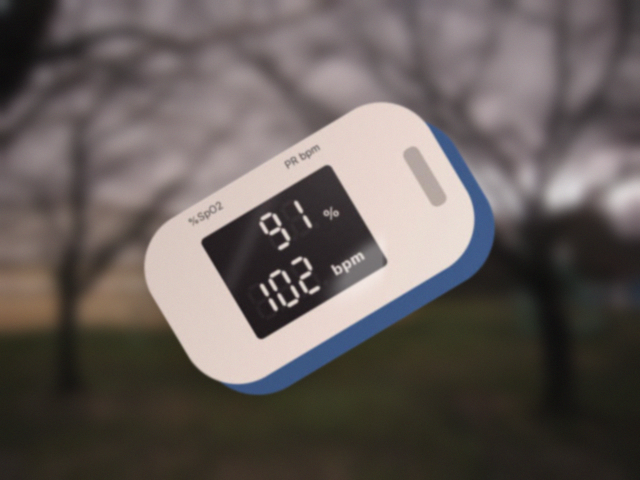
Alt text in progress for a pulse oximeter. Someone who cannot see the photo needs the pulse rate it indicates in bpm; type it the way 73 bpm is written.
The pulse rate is 102 bpm
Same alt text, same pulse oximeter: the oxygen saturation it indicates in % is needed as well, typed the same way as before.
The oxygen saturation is 91 %
